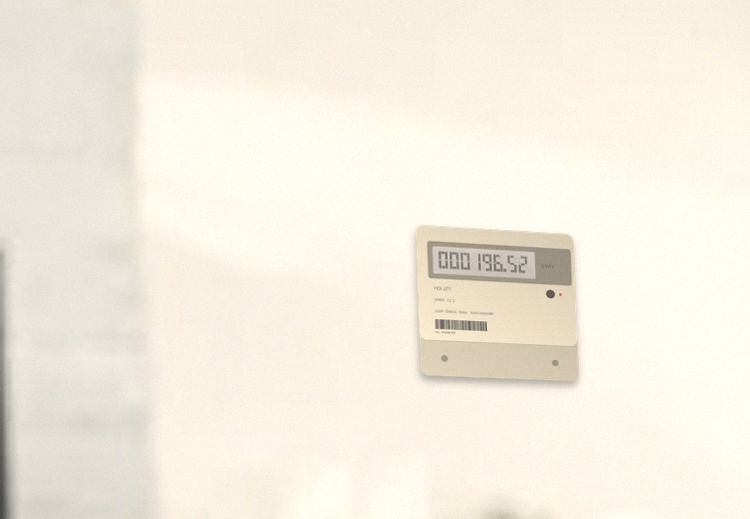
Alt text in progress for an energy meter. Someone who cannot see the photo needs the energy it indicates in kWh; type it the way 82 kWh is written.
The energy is 196.52 kWh
